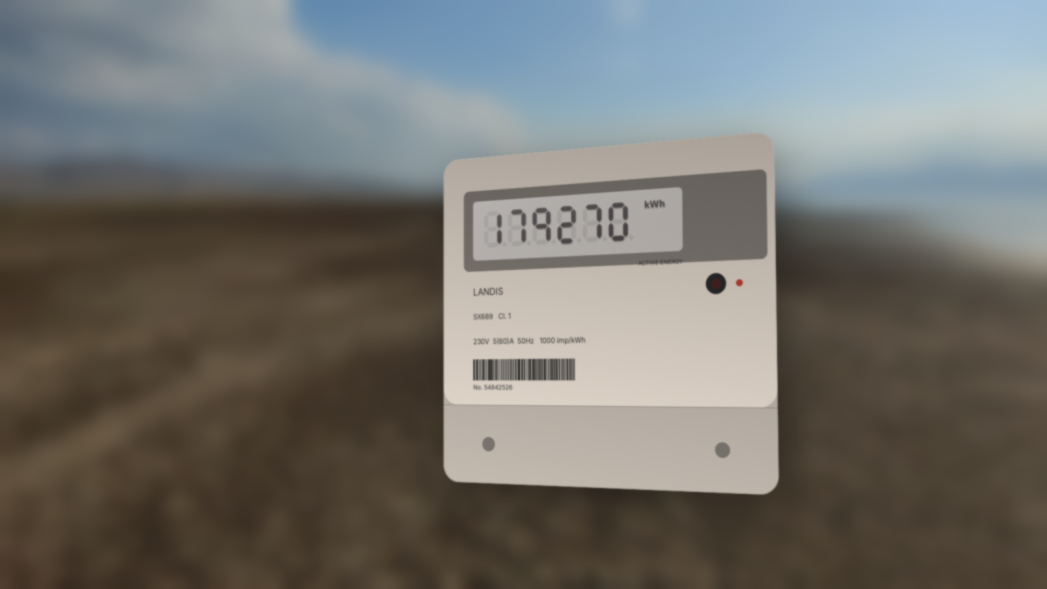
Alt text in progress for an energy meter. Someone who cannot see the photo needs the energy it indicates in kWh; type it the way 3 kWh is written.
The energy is 179270 kWh
